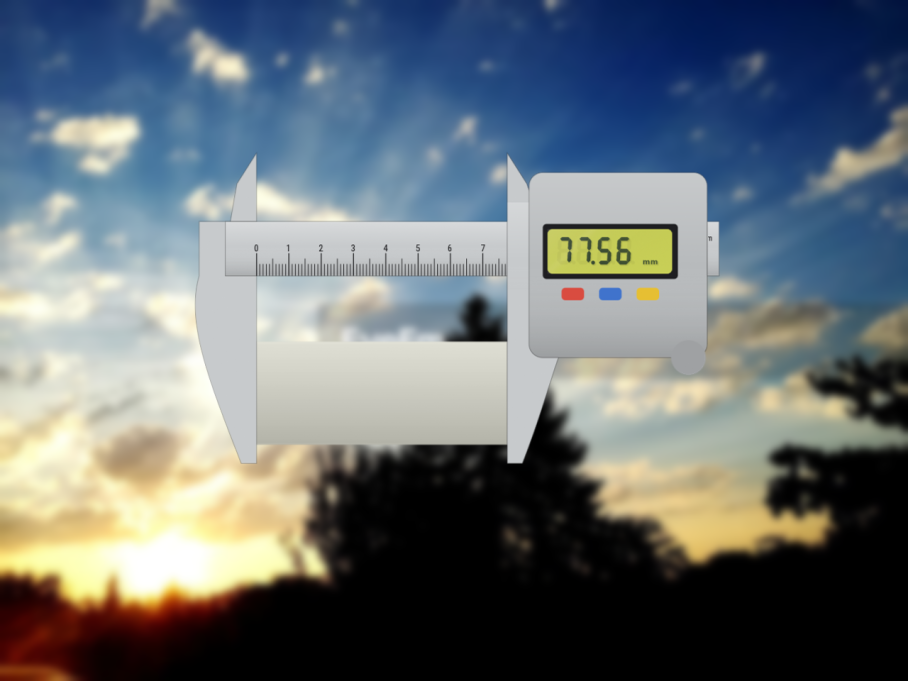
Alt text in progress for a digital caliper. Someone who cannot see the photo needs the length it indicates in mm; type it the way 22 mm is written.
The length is 77.56 mm
